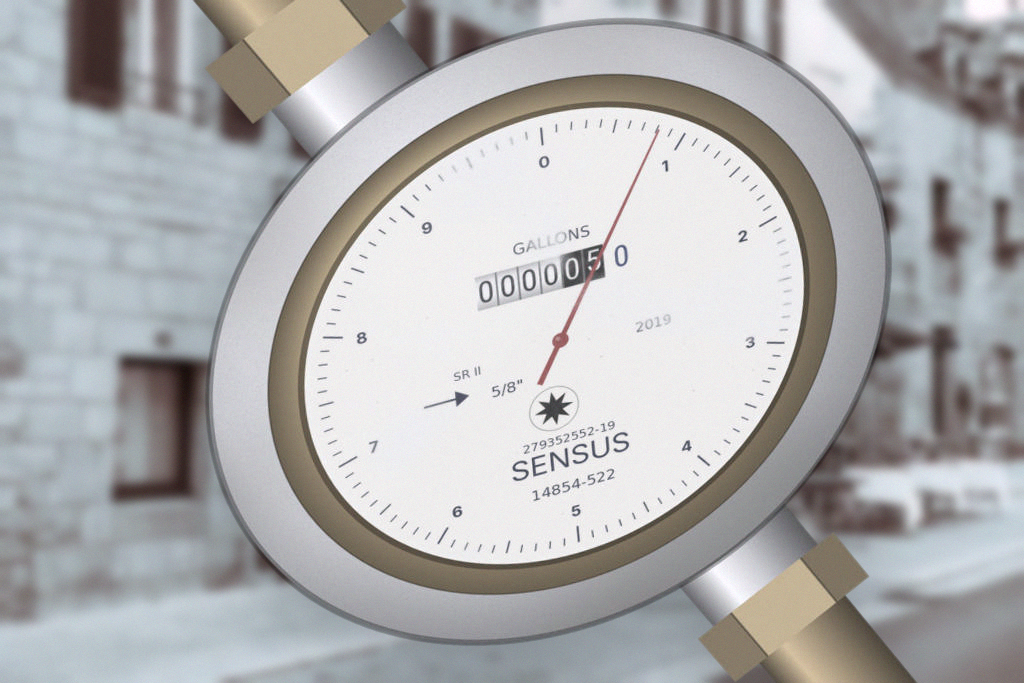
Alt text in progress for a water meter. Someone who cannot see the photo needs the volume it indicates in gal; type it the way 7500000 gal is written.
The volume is 50.8 gal
